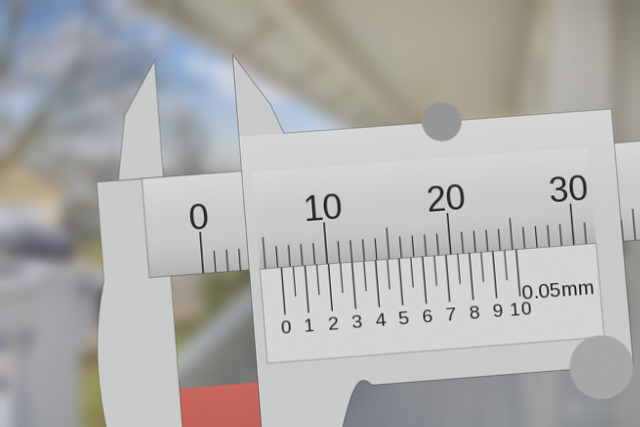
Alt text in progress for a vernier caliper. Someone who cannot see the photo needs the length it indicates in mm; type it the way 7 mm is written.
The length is 6.3 mm
